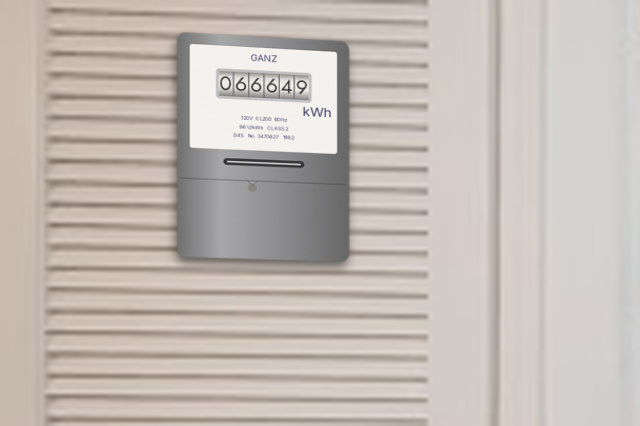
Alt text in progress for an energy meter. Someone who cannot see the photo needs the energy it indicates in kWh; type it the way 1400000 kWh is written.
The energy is 66649 kWh
